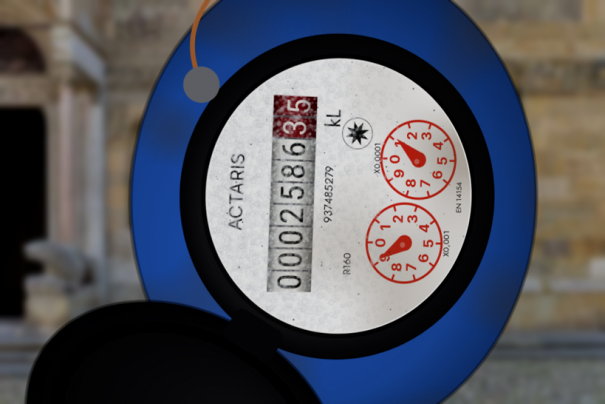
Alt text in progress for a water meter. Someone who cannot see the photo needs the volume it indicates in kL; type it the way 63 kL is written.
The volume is 2586.3491 kL
